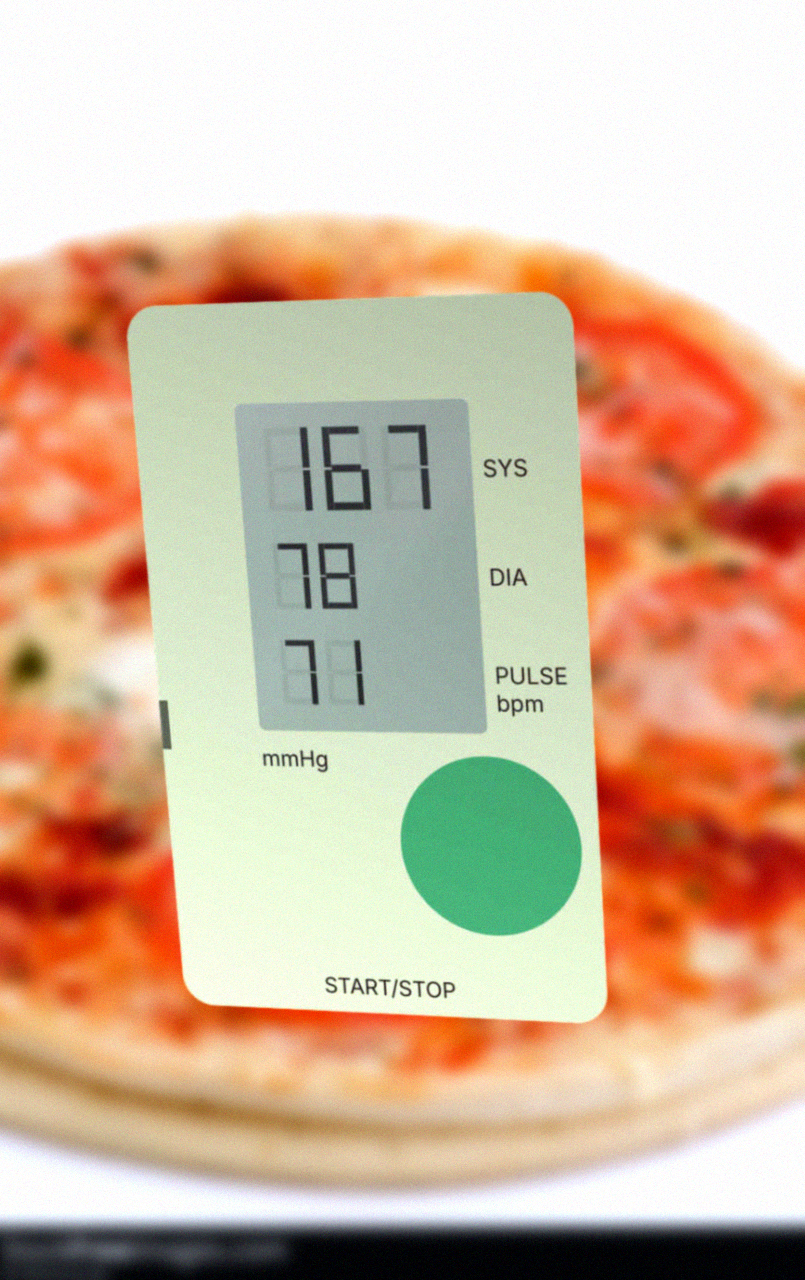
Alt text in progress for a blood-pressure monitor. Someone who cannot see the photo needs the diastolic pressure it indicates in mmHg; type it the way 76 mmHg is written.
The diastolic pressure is 78 mmHg
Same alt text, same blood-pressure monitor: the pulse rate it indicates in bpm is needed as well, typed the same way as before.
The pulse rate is 71 bpm
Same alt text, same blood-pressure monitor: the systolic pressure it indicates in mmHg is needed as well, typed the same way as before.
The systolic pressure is 167 mmHg
